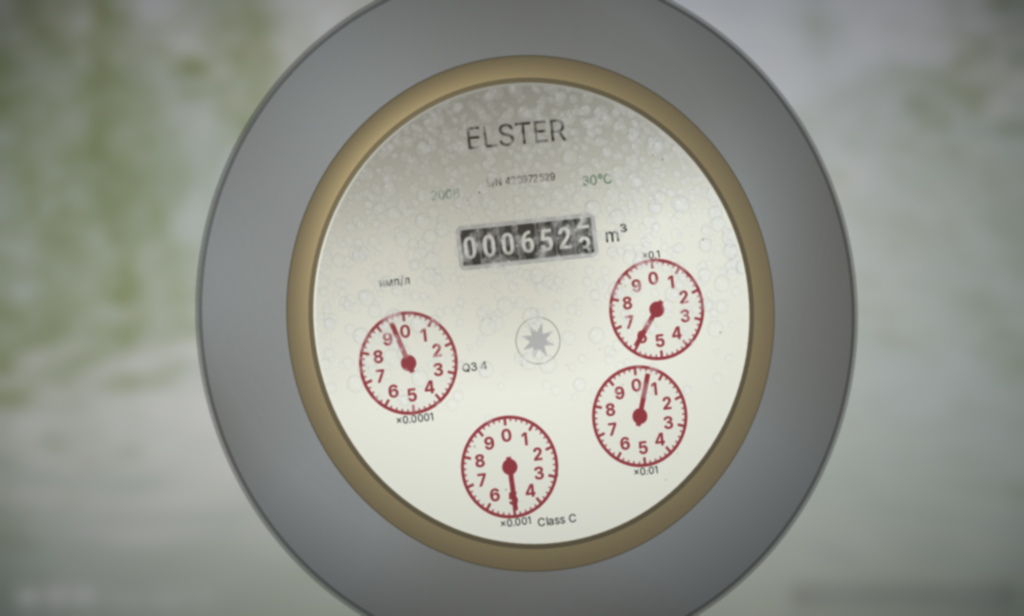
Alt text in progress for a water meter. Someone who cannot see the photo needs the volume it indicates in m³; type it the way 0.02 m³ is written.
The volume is 6522.6049 m³
